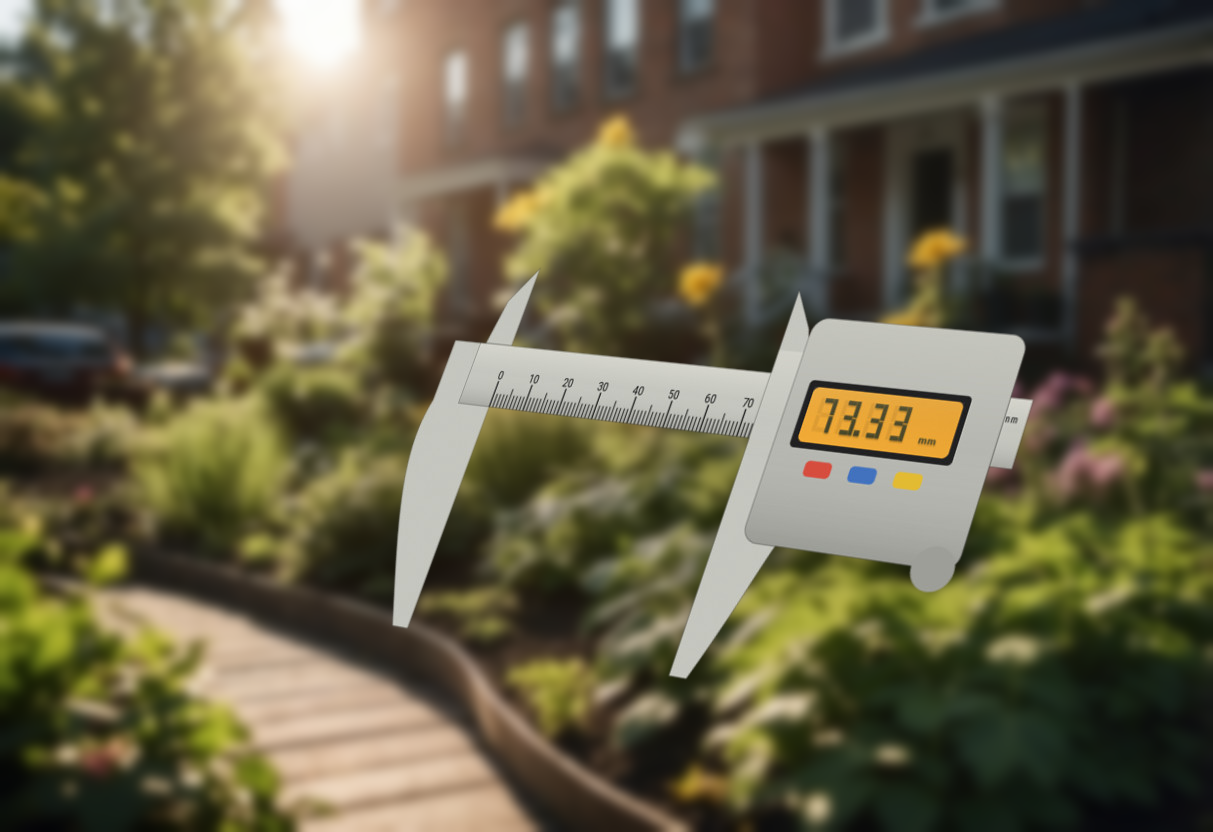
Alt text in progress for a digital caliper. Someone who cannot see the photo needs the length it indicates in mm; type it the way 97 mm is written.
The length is 73.33 mm
